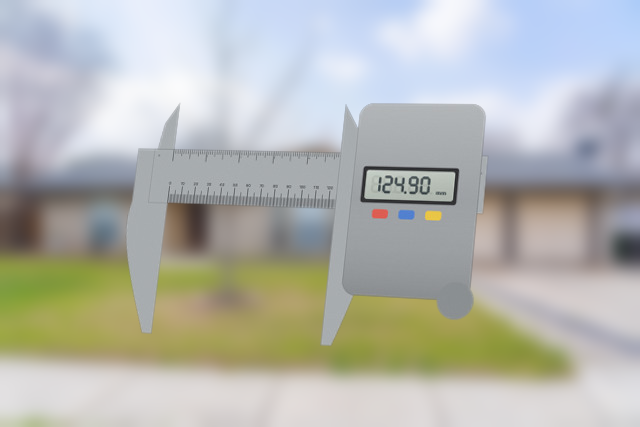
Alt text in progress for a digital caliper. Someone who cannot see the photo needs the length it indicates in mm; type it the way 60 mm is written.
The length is 124.90 mm
